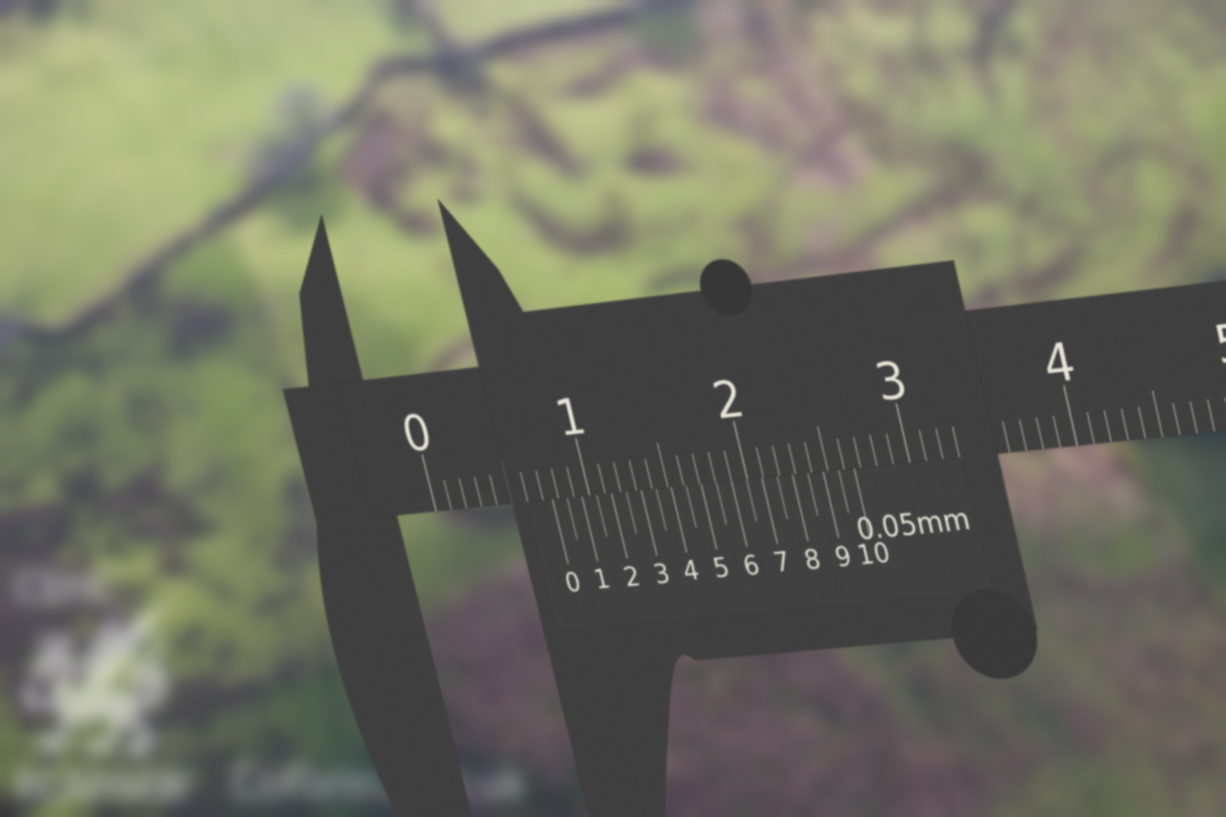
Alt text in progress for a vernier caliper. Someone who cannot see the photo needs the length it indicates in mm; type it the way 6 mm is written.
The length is 7.6 mm
